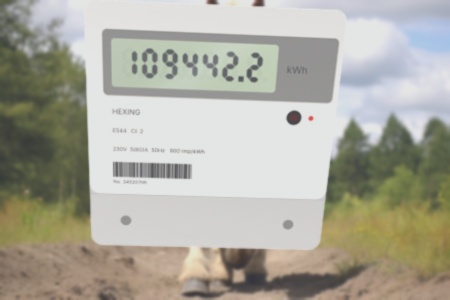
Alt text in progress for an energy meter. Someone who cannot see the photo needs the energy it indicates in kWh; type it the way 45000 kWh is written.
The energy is 109442.2 kWh
